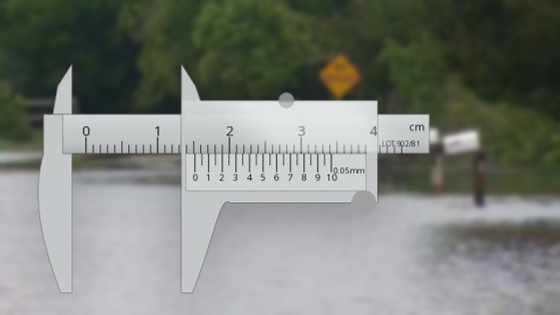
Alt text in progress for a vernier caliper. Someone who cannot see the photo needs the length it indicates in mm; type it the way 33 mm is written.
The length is 15.2 mm
